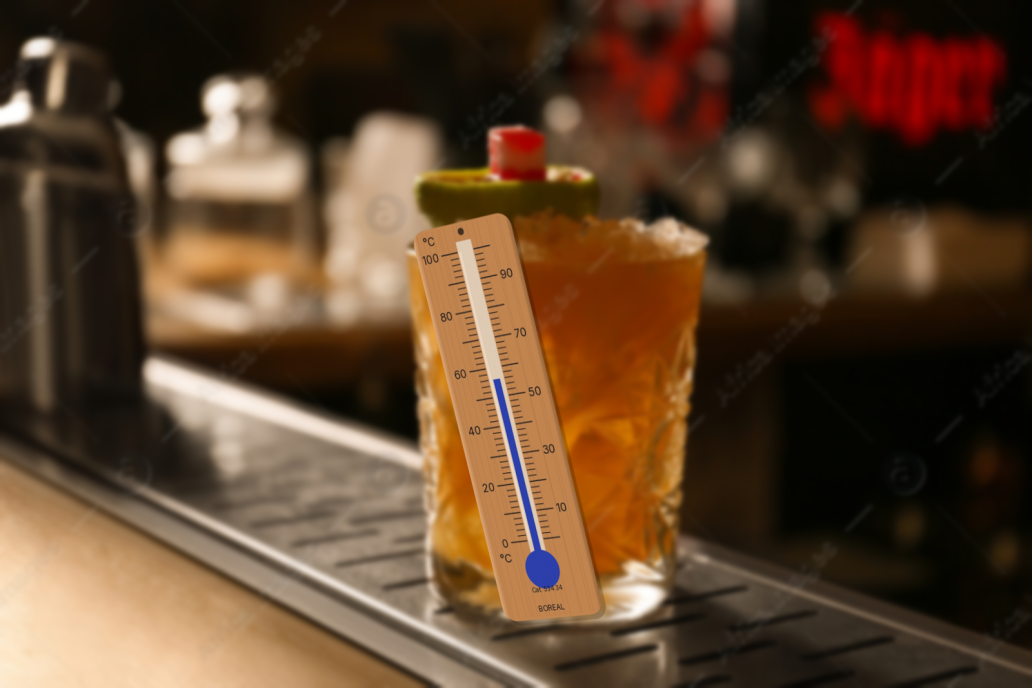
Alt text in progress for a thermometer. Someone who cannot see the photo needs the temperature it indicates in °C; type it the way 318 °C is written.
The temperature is 56 °C
